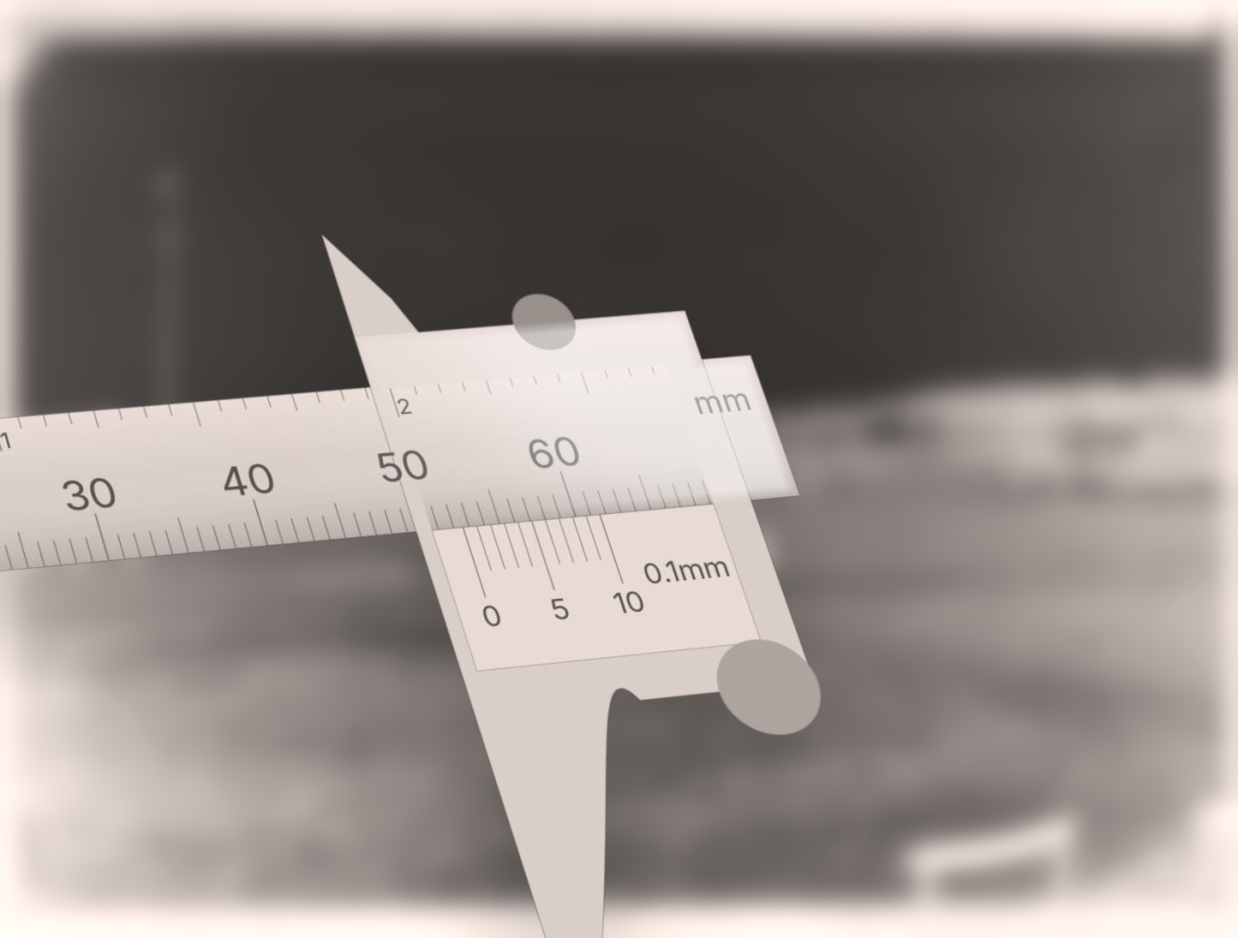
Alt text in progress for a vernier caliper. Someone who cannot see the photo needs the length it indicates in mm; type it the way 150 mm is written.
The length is 52.6 mm
